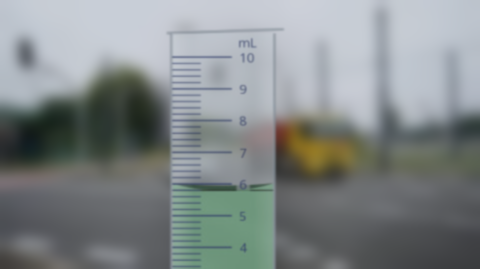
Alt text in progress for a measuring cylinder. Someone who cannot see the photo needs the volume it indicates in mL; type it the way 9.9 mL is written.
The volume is 5.8 mL
